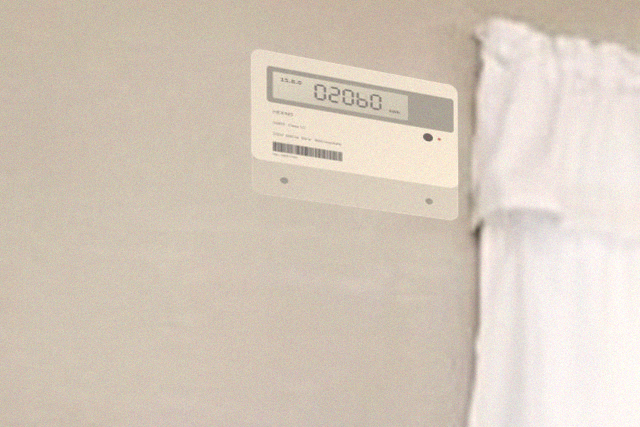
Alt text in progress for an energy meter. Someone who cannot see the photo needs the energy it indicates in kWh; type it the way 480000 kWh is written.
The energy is 2060 kWh
